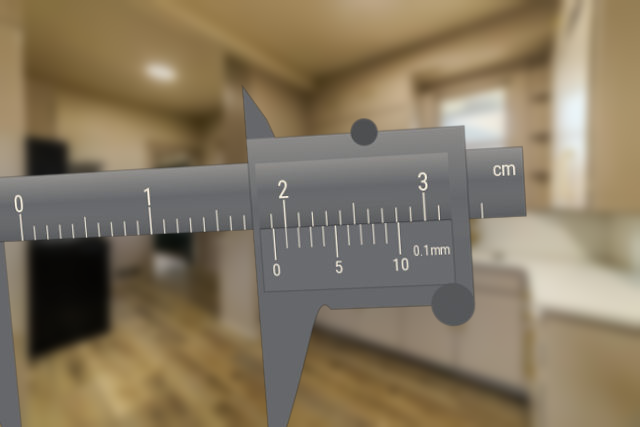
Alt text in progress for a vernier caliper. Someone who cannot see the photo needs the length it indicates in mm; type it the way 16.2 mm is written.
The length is 19.1 mm
